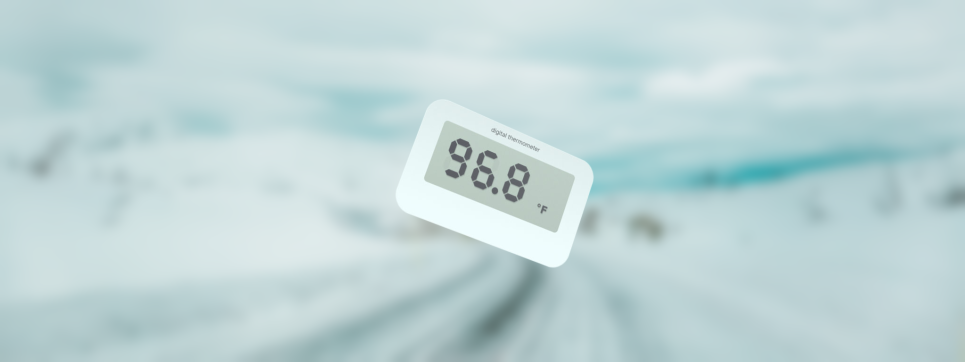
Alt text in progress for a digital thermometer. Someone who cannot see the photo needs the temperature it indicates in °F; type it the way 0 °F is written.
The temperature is 96.8 °F
